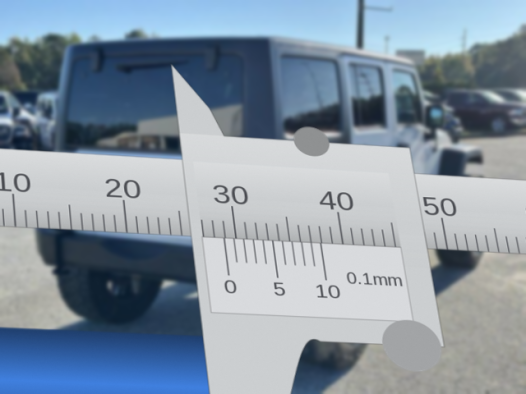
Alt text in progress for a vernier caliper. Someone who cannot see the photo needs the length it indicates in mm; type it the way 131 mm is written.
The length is 28.9 mm
